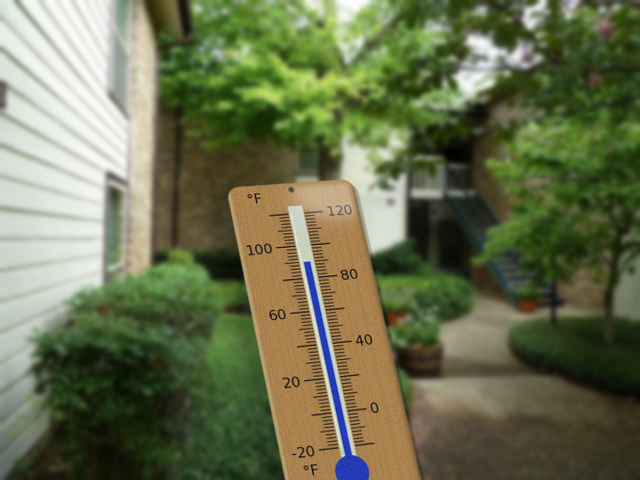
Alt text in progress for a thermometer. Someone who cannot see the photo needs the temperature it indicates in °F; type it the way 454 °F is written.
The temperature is 90 °F
